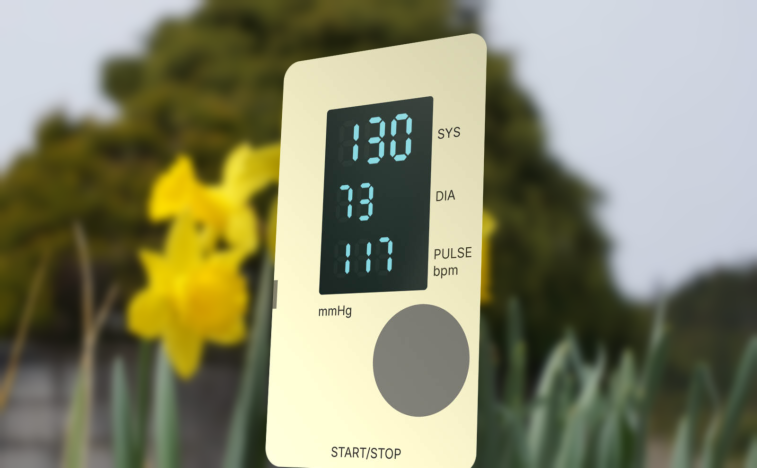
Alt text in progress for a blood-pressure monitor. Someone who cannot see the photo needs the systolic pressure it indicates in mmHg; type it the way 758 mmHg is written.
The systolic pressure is 130 mmHg
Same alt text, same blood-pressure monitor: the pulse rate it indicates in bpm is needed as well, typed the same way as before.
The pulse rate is 117 bpm
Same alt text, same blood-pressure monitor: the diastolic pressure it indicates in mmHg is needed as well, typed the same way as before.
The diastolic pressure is 73 mmHg
